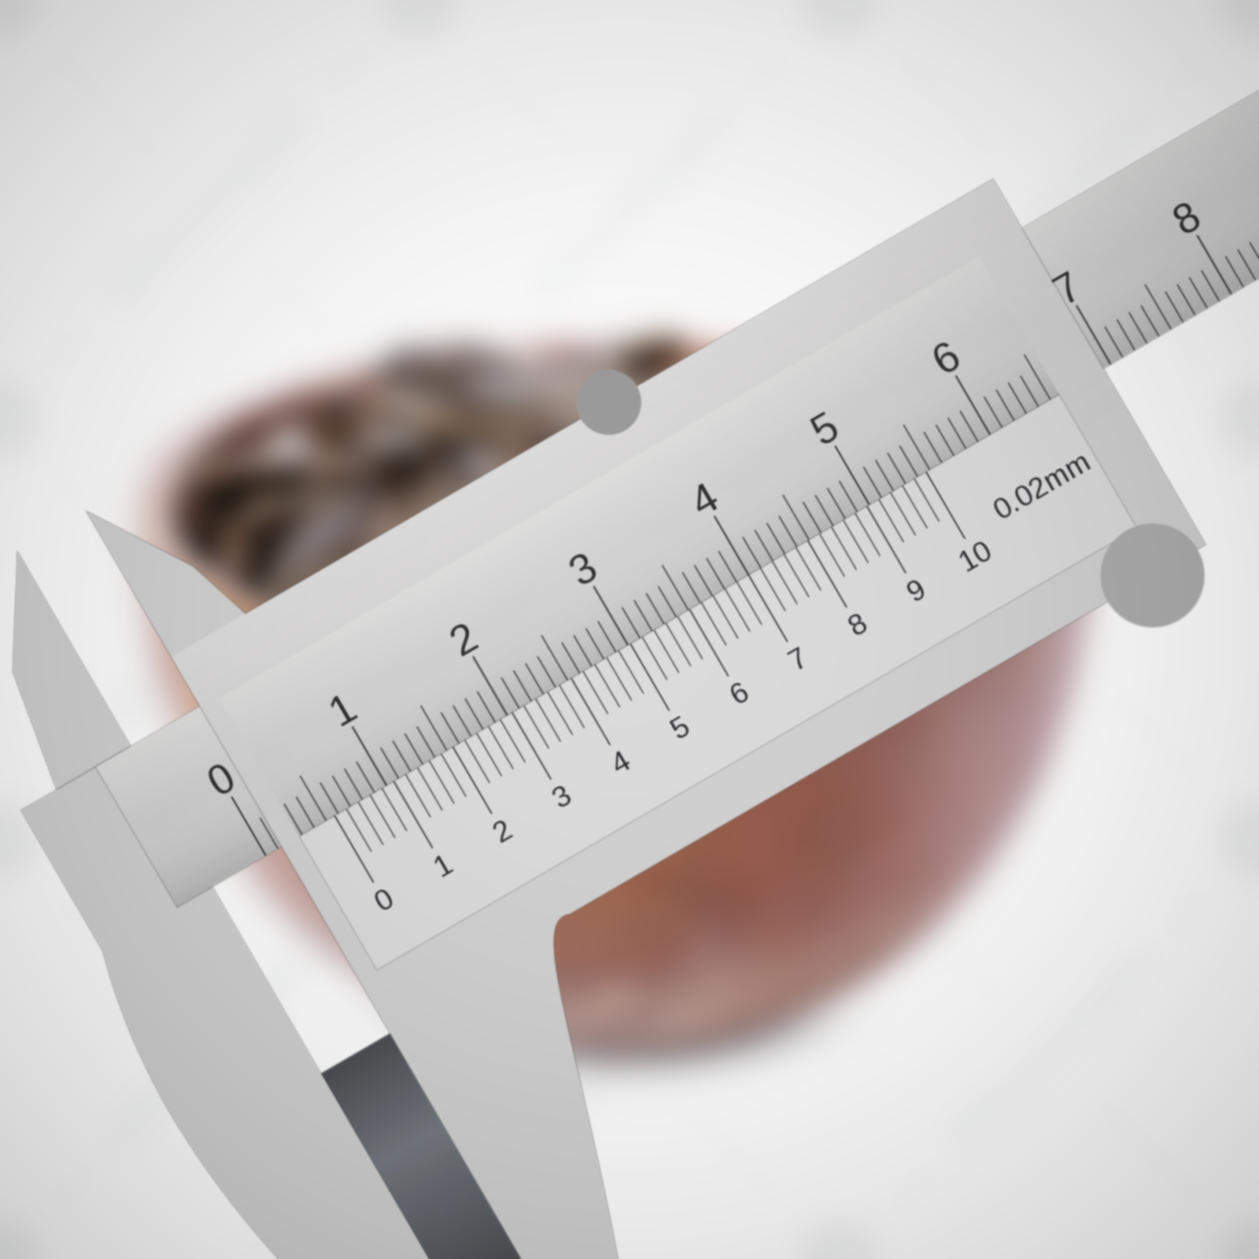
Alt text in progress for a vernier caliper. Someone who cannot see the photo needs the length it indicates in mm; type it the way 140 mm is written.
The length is 5.7 mm
